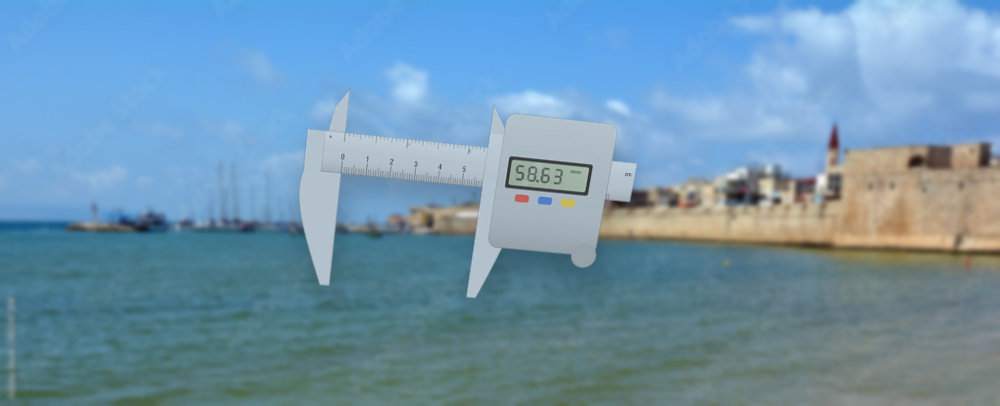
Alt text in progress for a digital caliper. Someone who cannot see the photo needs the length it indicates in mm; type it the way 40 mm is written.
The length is 58.63 mm
